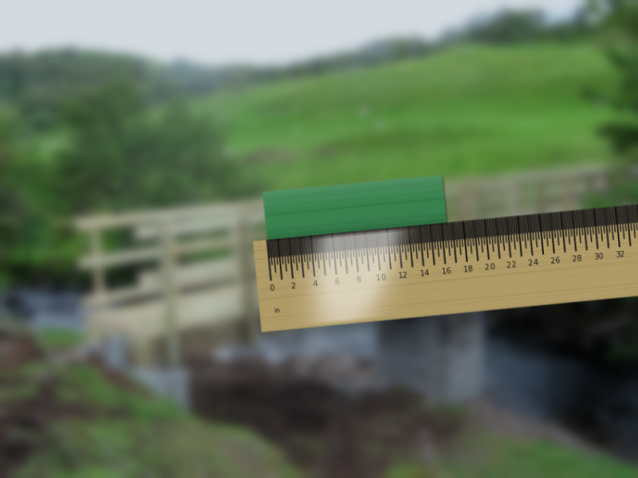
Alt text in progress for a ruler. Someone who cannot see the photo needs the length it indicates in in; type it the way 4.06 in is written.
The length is 16.5 in
